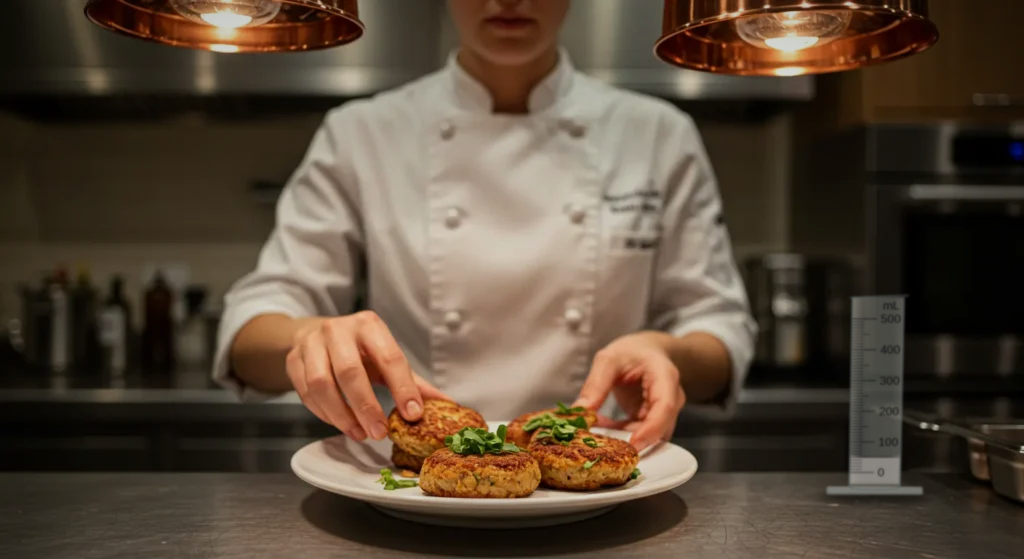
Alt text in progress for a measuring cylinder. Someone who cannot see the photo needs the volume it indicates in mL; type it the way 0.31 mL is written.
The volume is 50 mL
